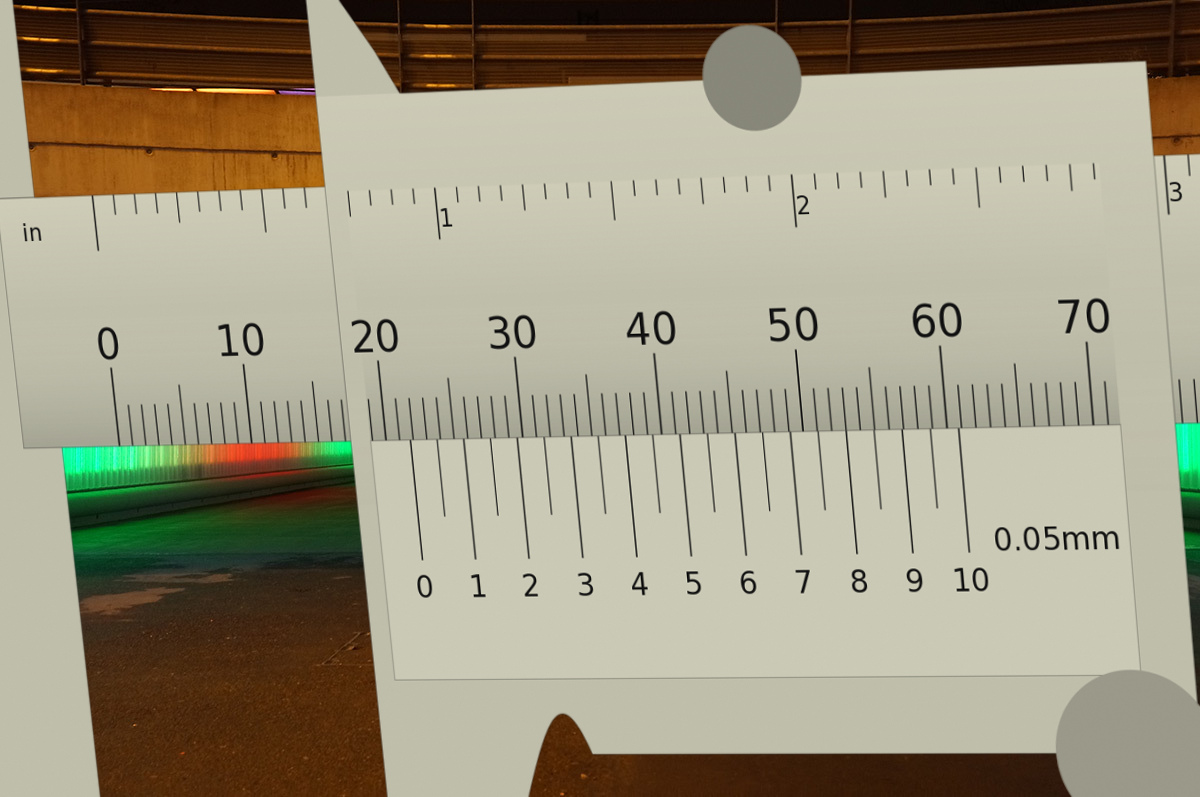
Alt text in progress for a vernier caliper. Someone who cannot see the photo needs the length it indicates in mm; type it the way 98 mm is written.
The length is 21.8 mm
